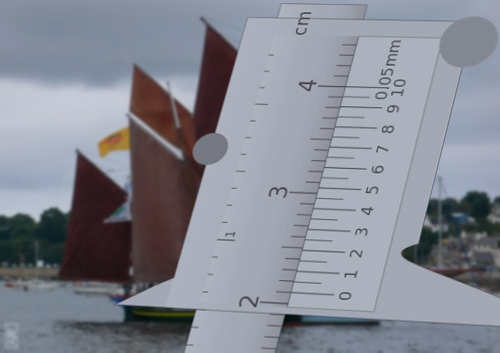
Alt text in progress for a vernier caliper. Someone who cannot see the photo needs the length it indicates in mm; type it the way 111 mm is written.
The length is 21.0 mm
